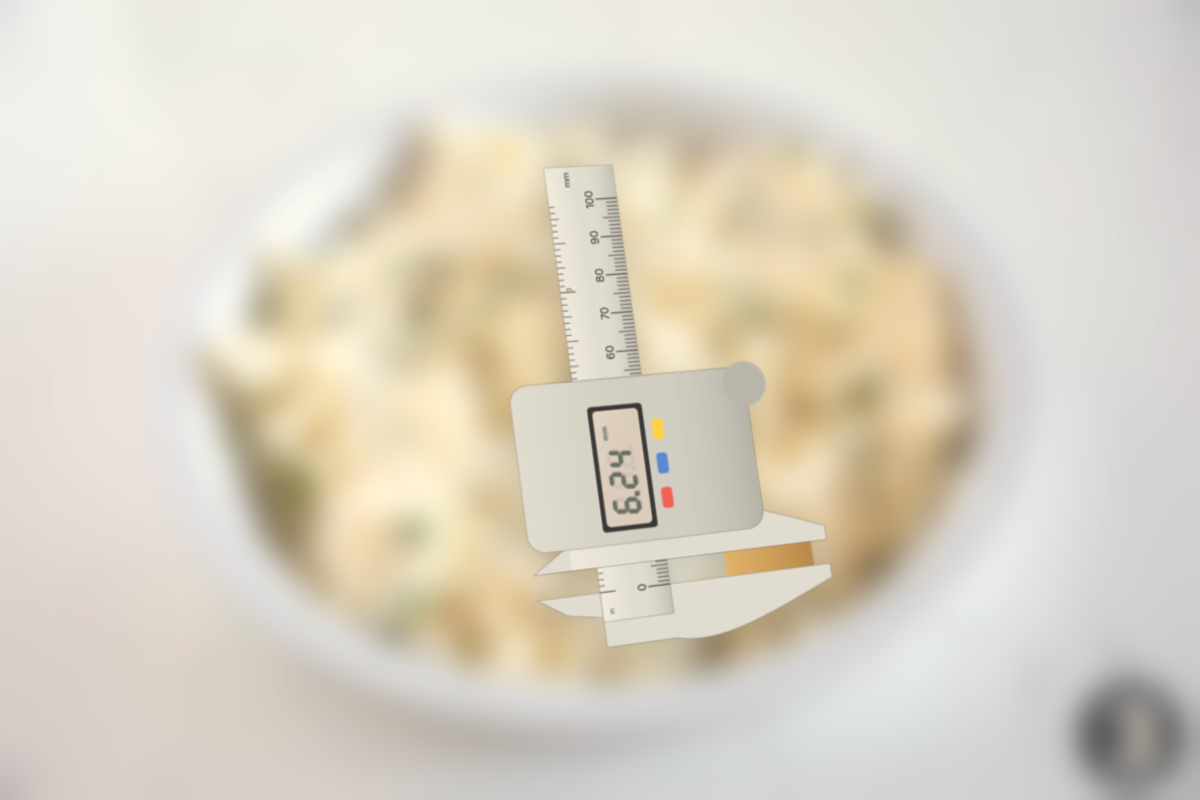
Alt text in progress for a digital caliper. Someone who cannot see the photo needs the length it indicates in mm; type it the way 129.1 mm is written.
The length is 6.24 mm
